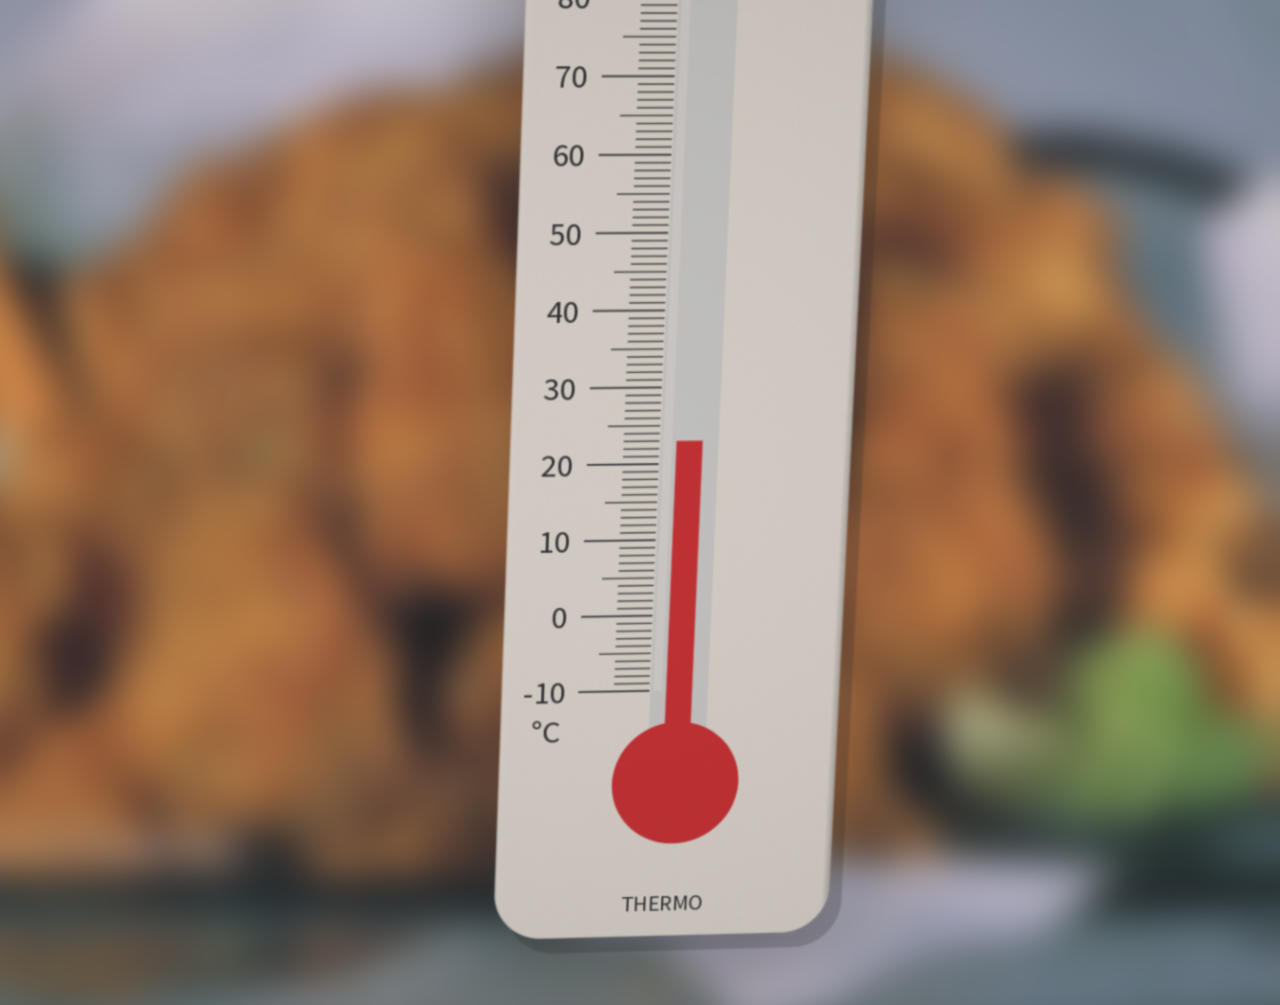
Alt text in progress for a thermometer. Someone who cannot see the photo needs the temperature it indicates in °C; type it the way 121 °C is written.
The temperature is 23 °C
